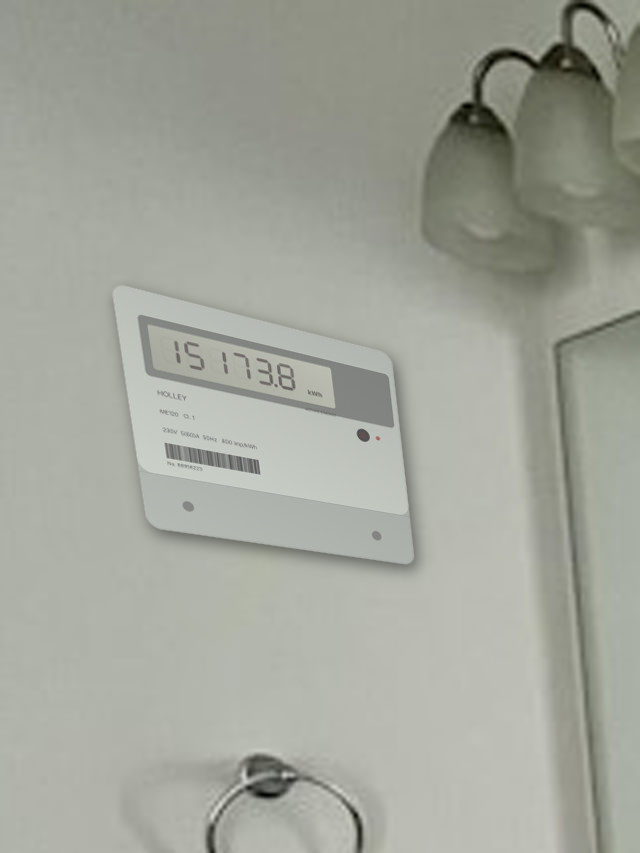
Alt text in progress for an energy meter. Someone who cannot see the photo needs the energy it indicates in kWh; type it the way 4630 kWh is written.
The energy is 15173.8 kWh
